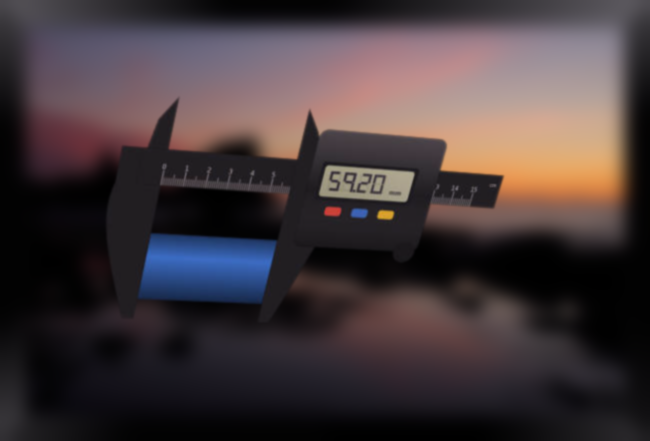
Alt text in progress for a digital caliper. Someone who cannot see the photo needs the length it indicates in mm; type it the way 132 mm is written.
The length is 59.20 mm
